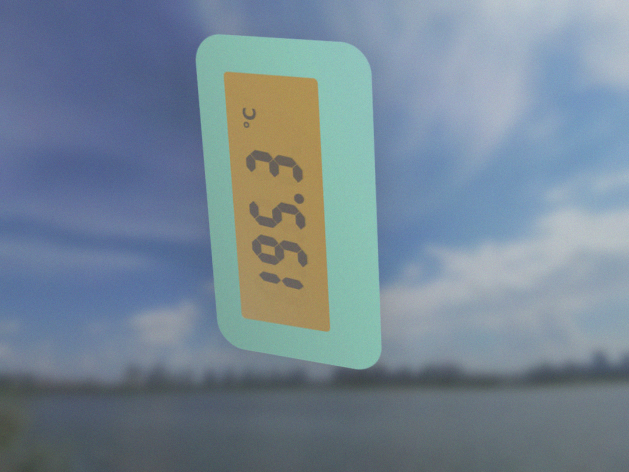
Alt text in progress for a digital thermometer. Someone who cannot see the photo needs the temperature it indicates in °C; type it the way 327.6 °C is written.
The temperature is 195.3 °C
